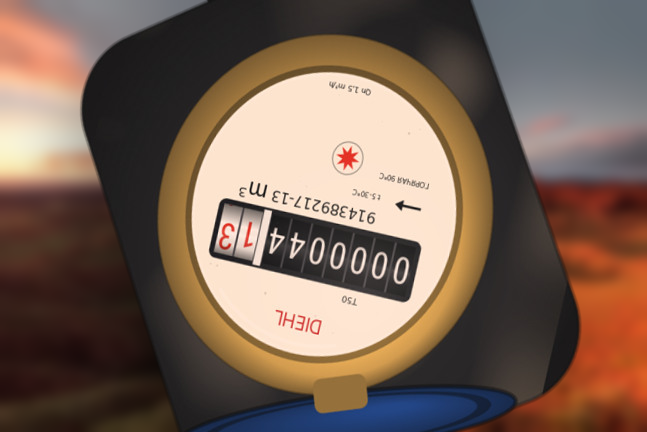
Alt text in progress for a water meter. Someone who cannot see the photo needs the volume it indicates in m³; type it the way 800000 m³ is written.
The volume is 44.13 m³
